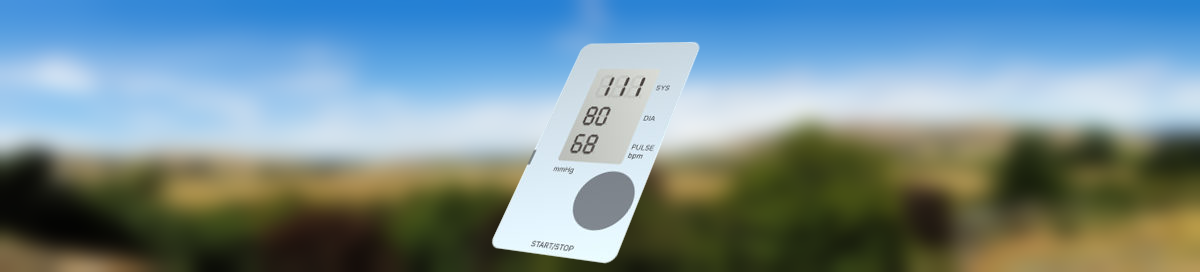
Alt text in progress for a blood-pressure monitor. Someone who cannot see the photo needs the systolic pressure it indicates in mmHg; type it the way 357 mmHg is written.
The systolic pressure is 111 mmHg
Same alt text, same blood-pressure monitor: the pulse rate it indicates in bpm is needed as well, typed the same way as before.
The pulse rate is 68 bpm
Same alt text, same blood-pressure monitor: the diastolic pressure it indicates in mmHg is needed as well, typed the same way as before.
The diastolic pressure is 80 mmHg
